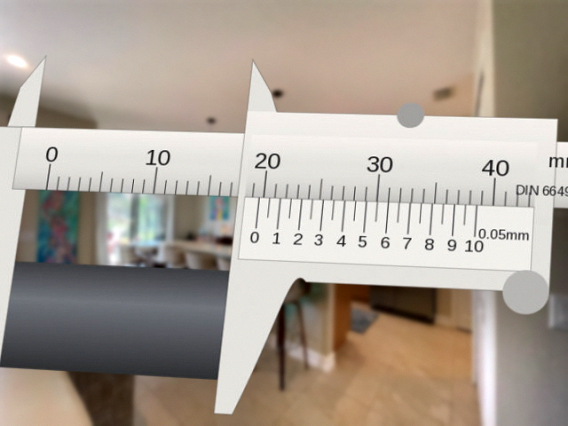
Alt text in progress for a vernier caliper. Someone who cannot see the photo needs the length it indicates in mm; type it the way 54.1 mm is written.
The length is 19.6 mm
